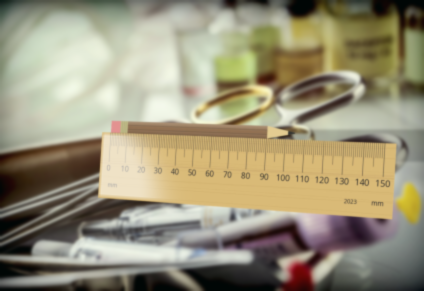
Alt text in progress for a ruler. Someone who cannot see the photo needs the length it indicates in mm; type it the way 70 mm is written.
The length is 105 mm
